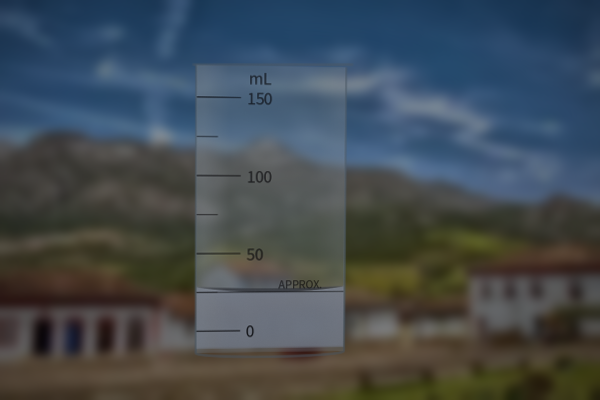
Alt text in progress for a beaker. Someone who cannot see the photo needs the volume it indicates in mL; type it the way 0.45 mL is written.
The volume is 25 mL
